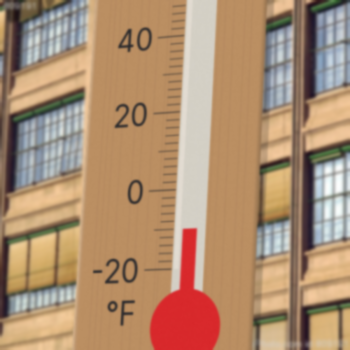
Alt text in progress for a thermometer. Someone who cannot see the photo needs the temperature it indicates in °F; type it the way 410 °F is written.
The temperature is -10 °F
